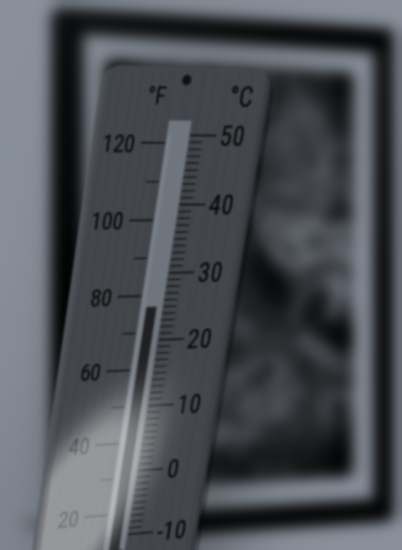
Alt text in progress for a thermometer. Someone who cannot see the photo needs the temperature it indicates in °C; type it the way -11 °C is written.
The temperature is 25 °C
